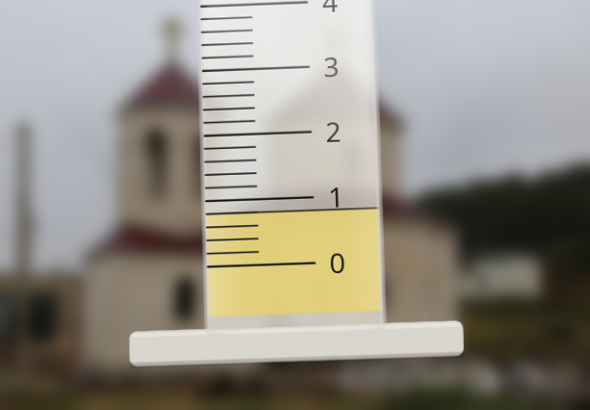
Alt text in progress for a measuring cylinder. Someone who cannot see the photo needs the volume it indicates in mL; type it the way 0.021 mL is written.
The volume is 0.8 mL
